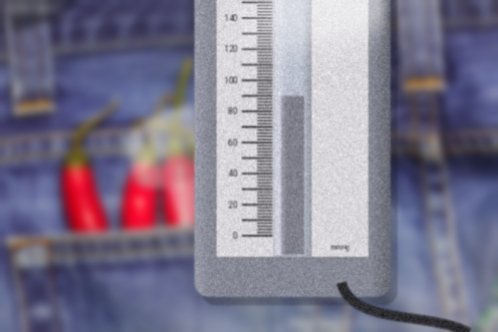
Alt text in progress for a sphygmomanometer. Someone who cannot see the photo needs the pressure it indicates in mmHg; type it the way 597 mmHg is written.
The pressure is 90 mmHg
